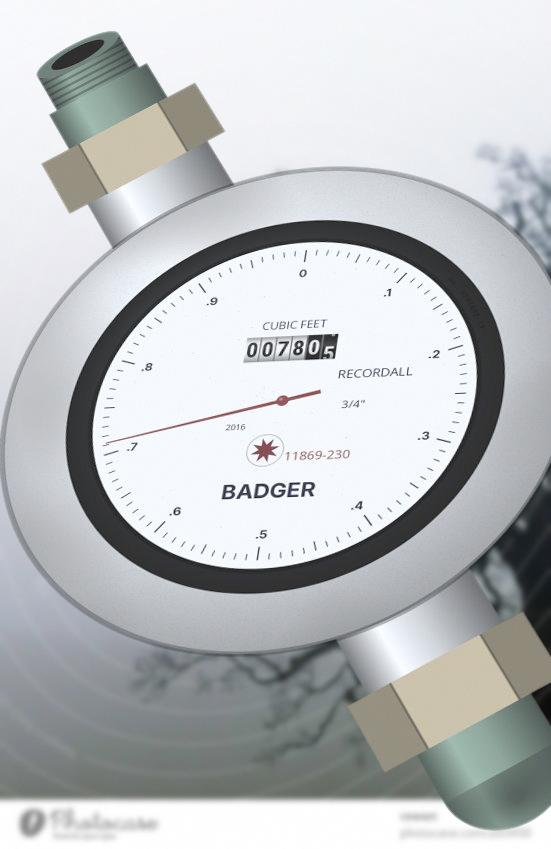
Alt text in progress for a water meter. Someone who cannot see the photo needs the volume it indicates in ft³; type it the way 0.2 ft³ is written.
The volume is 7804.71 ft³
